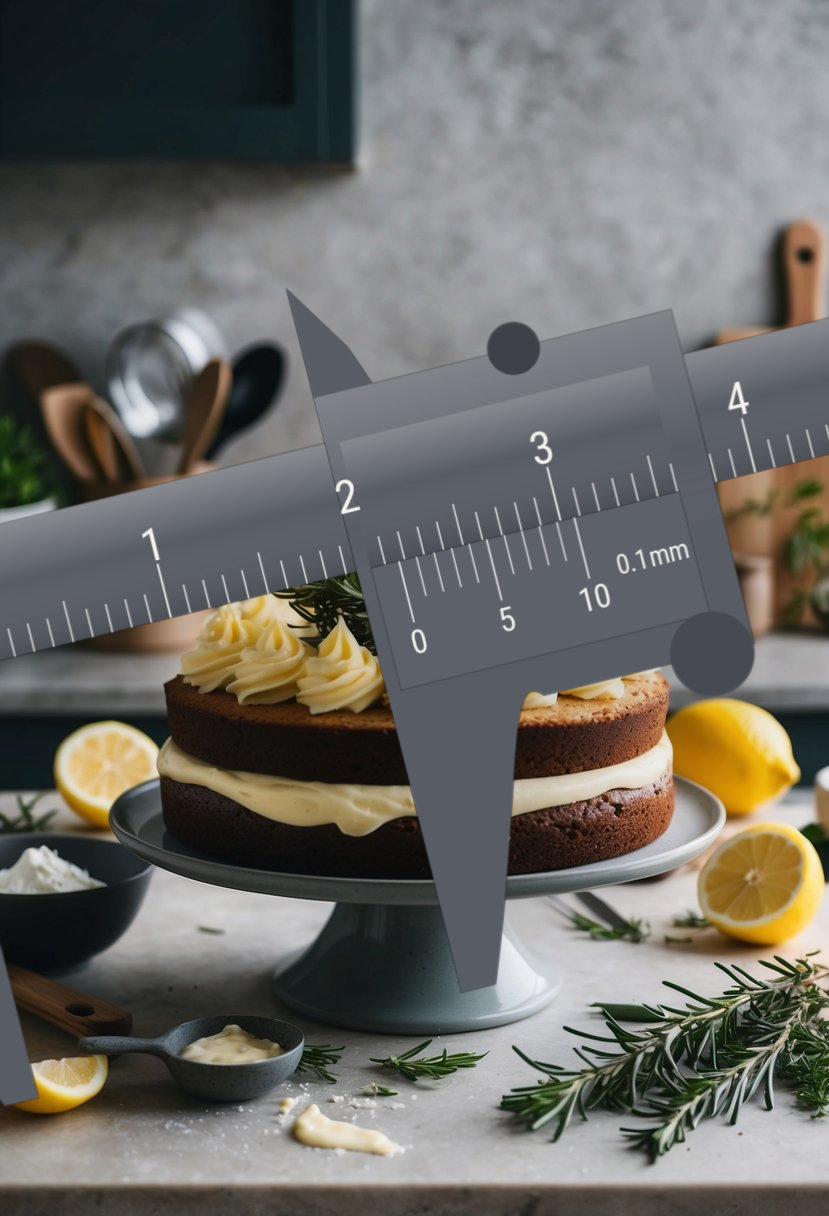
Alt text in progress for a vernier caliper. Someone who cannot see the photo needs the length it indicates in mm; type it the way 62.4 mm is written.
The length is 21.7 mm
